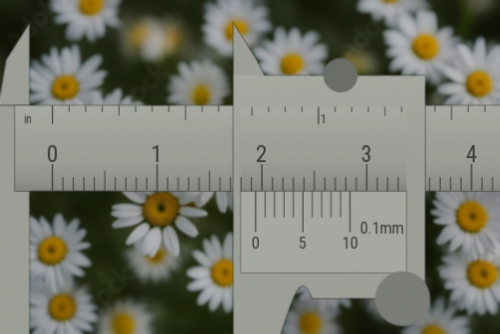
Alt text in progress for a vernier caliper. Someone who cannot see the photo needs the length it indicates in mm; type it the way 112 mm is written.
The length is 19.4 mm
